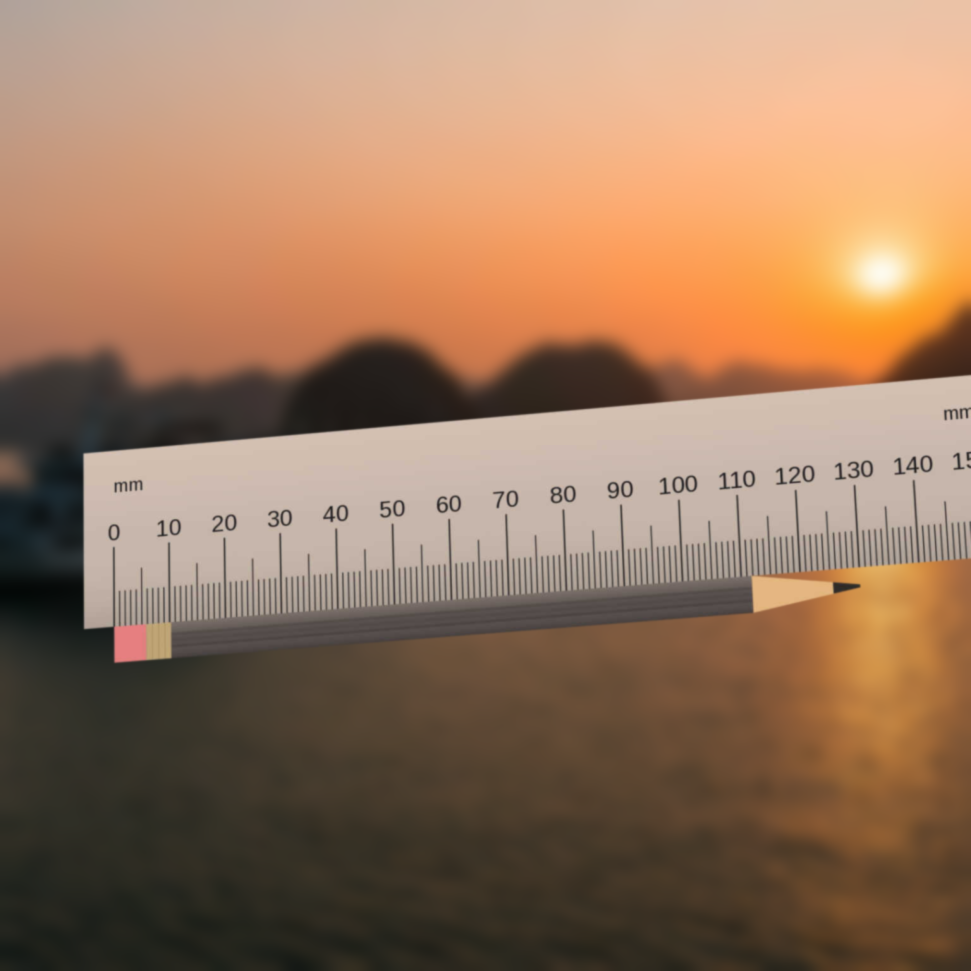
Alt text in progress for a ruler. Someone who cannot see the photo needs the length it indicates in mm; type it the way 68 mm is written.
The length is 130 mm
